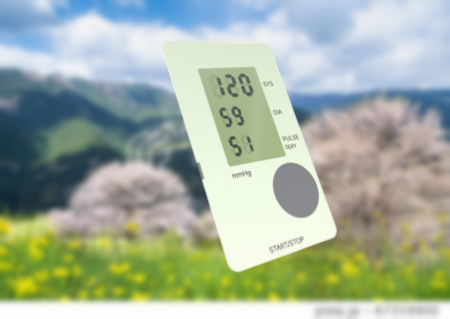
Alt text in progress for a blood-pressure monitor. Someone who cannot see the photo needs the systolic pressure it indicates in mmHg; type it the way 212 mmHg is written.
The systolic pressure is 120 mmHg
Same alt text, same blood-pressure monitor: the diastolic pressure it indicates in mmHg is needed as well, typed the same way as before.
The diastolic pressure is 59 mmHg
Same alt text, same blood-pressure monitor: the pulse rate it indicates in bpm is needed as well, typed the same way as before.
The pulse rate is 51 bpm
